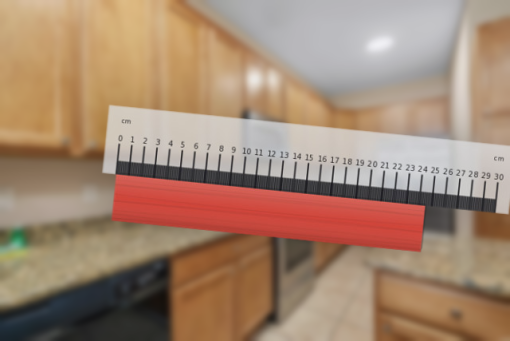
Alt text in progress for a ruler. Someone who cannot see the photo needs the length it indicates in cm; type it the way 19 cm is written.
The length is 24.5 cm
